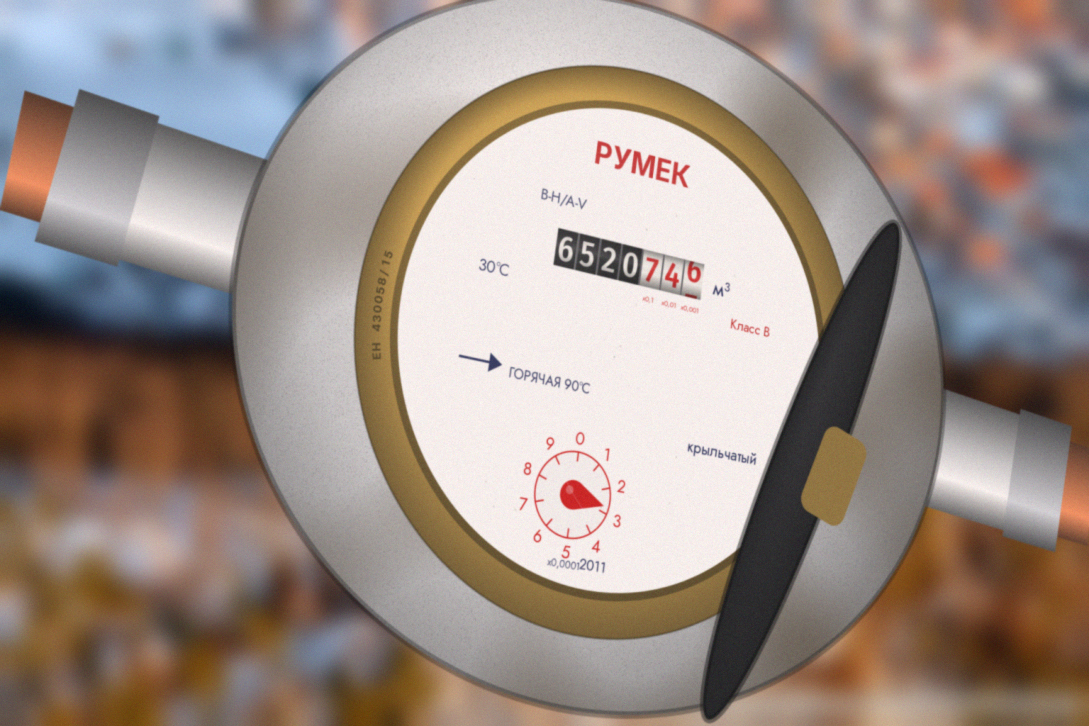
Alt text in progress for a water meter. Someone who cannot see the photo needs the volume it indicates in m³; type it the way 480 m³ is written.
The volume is 6520.7462 m³
